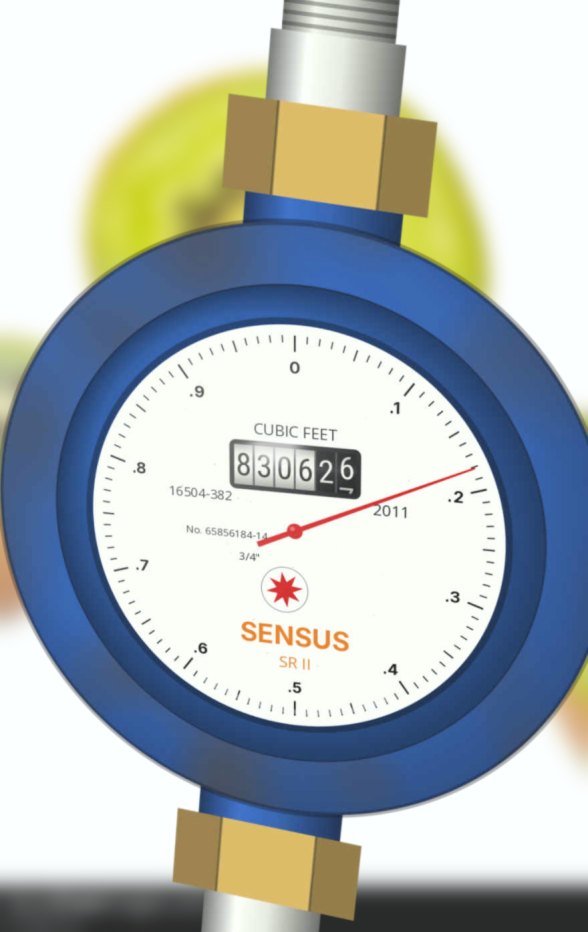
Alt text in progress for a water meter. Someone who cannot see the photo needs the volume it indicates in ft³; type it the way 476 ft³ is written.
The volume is 830626.18 ft³
